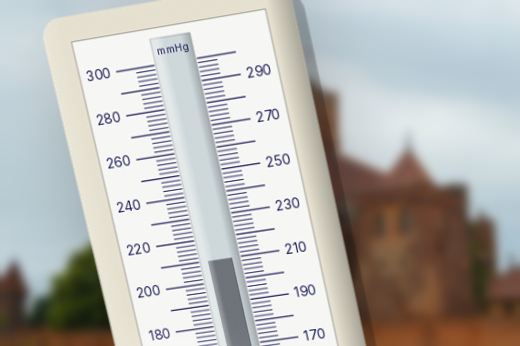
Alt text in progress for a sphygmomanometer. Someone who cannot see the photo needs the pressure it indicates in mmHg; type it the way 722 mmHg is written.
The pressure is 210 mmHg
